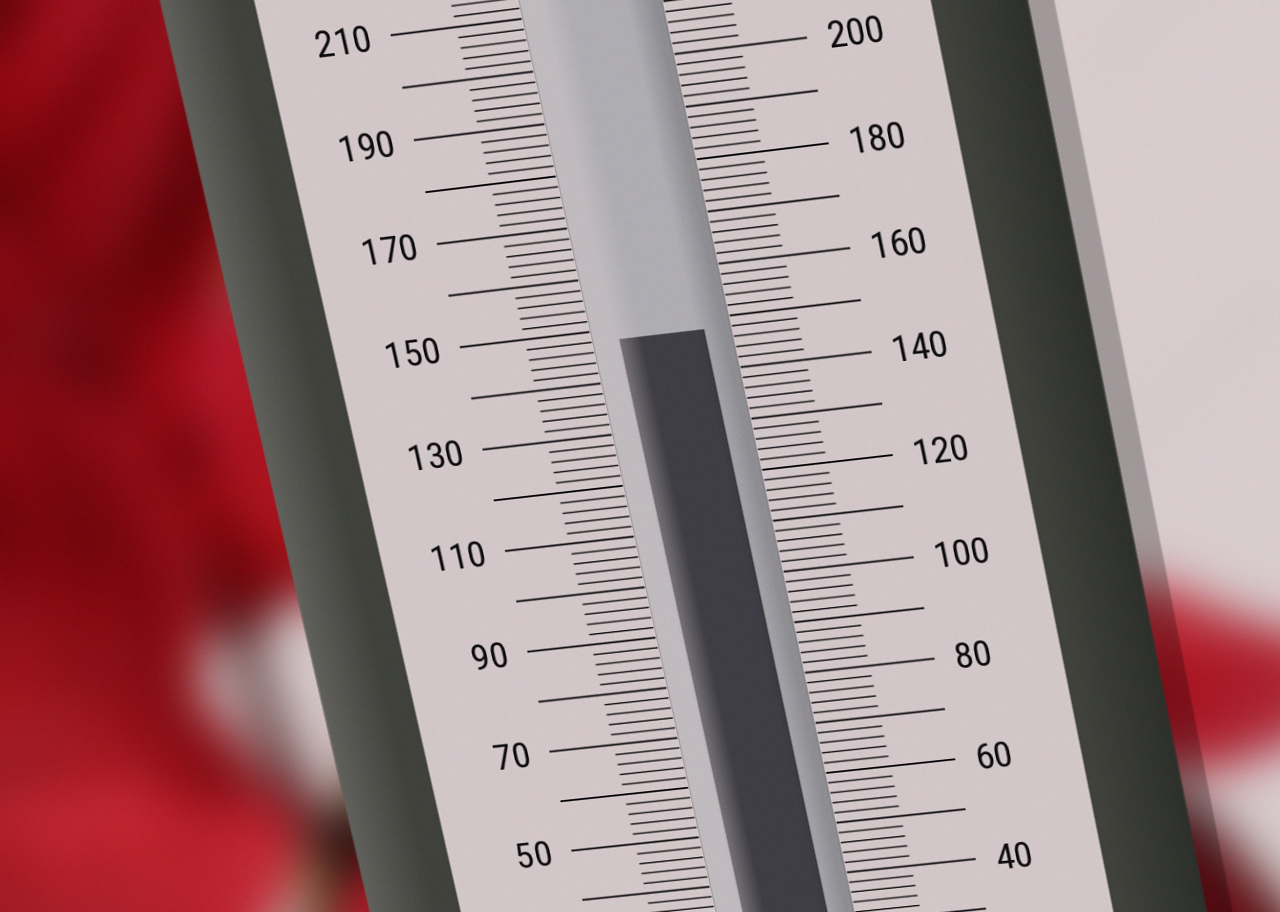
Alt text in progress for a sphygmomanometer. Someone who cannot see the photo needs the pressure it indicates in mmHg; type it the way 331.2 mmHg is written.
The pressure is 148 mmHg
